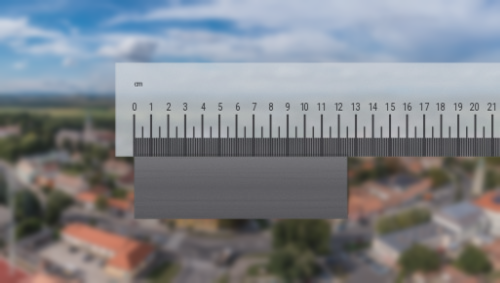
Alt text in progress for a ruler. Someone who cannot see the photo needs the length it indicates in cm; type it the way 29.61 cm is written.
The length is 12.5 cm
